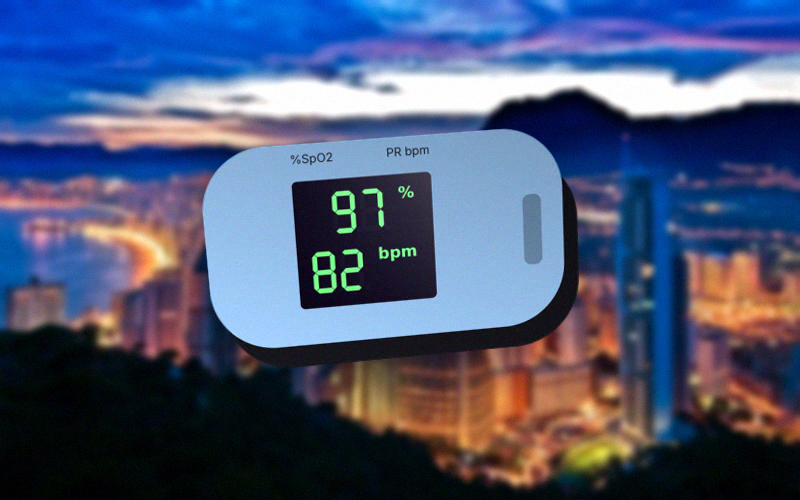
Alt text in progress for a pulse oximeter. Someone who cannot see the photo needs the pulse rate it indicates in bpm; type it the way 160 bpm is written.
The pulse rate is 82 bpm
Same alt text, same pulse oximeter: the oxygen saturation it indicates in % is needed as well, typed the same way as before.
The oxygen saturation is 97 %
